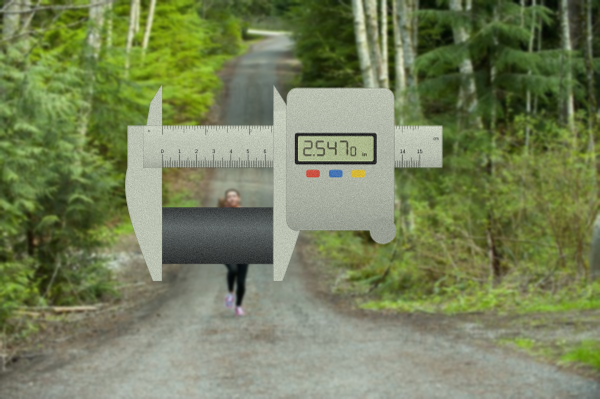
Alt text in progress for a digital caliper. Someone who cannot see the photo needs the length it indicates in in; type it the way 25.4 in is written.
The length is 2.5470 in
